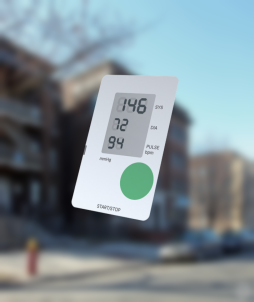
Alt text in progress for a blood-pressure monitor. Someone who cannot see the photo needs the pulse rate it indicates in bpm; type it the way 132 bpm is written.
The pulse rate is 94 bpm
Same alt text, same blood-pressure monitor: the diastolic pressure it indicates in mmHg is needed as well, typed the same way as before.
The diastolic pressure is 72 mmHg
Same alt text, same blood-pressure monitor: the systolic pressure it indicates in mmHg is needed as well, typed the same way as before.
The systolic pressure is 146 mmHg
